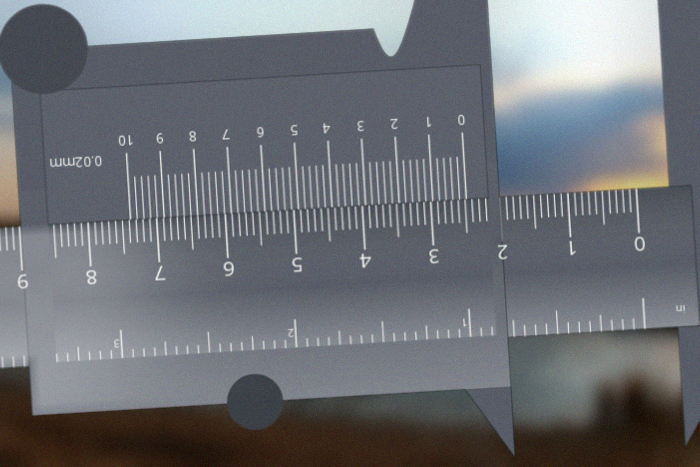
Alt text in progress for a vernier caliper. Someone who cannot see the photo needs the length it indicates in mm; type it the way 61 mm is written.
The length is 24.8 mm
